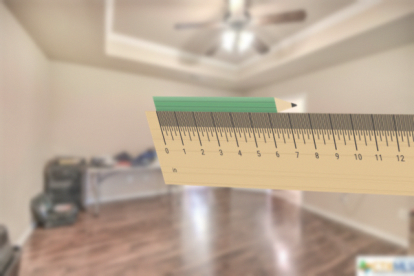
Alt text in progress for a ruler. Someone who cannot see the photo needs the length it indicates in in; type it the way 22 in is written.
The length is 7.5 in
